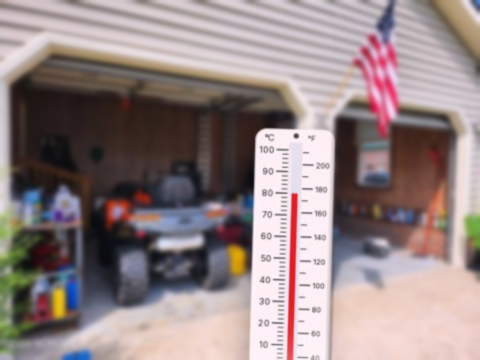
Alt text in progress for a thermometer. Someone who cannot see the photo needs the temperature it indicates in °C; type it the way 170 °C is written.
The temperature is 80 °C
